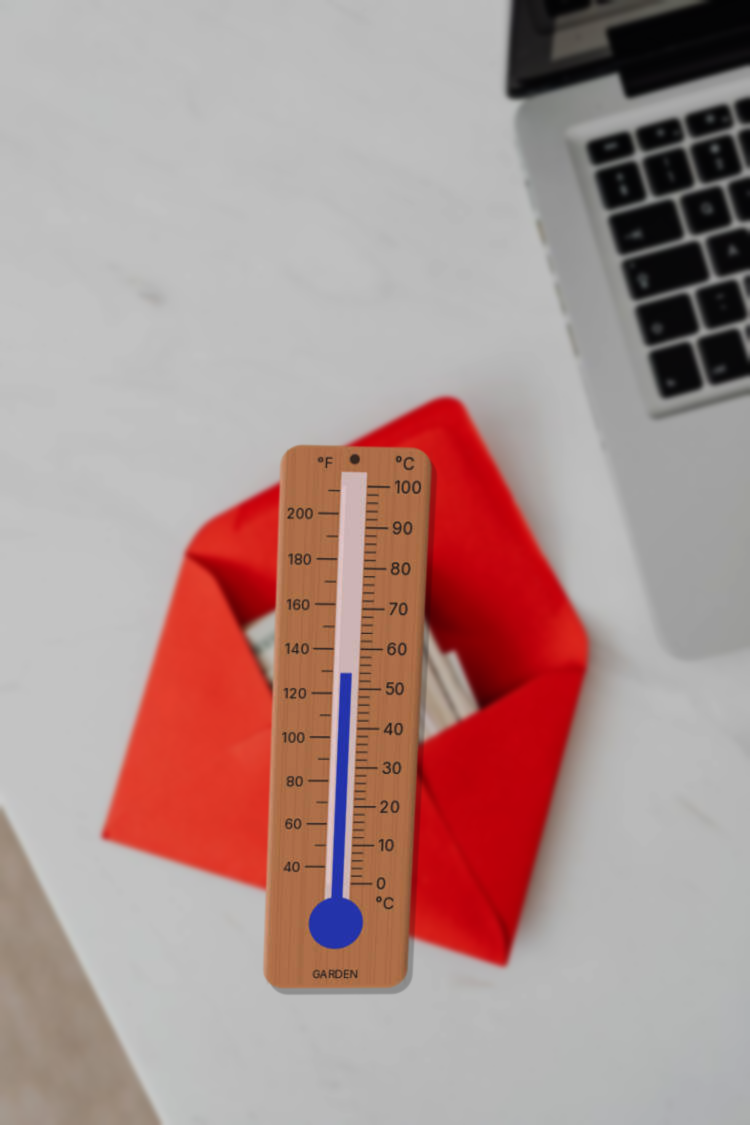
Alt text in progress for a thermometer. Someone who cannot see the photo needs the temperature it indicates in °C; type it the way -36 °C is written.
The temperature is 54 °C
